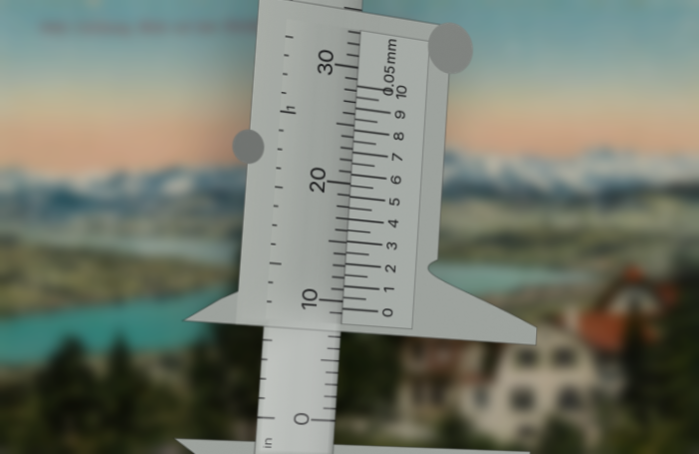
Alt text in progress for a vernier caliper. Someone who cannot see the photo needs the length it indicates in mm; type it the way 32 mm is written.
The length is 9.4 mm
